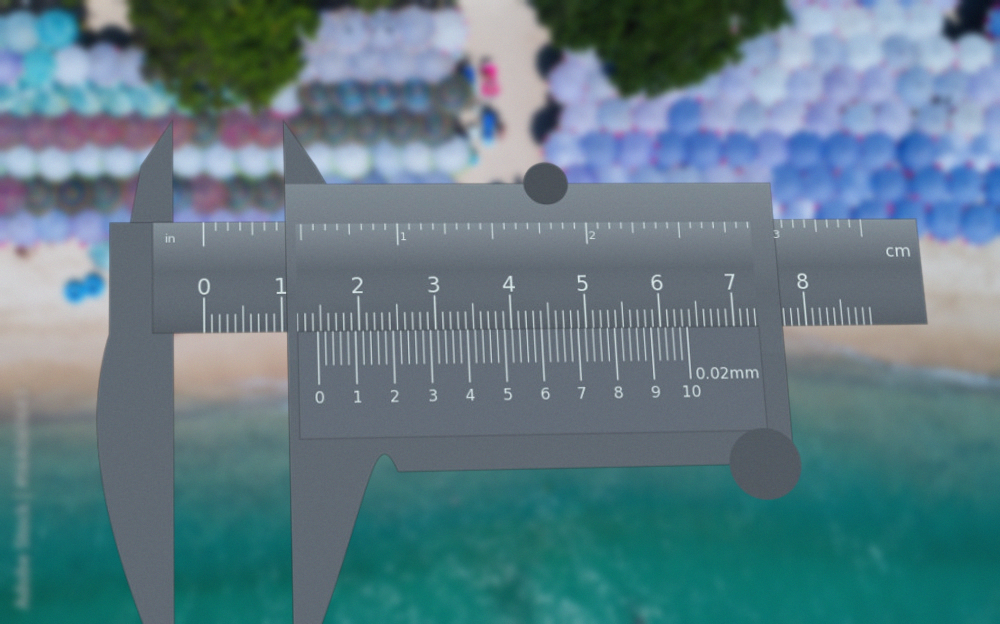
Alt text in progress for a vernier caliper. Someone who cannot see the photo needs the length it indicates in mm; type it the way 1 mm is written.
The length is 14.6 mm
